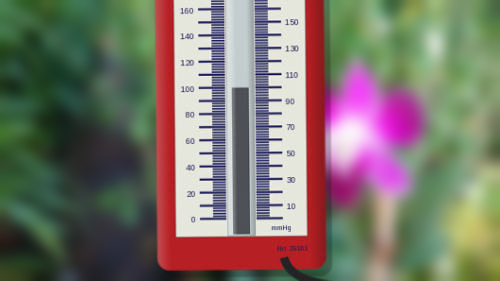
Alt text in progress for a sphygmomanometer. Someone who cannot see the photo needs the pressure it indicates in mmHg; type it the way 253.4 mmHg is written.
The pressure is 100 mmHg
